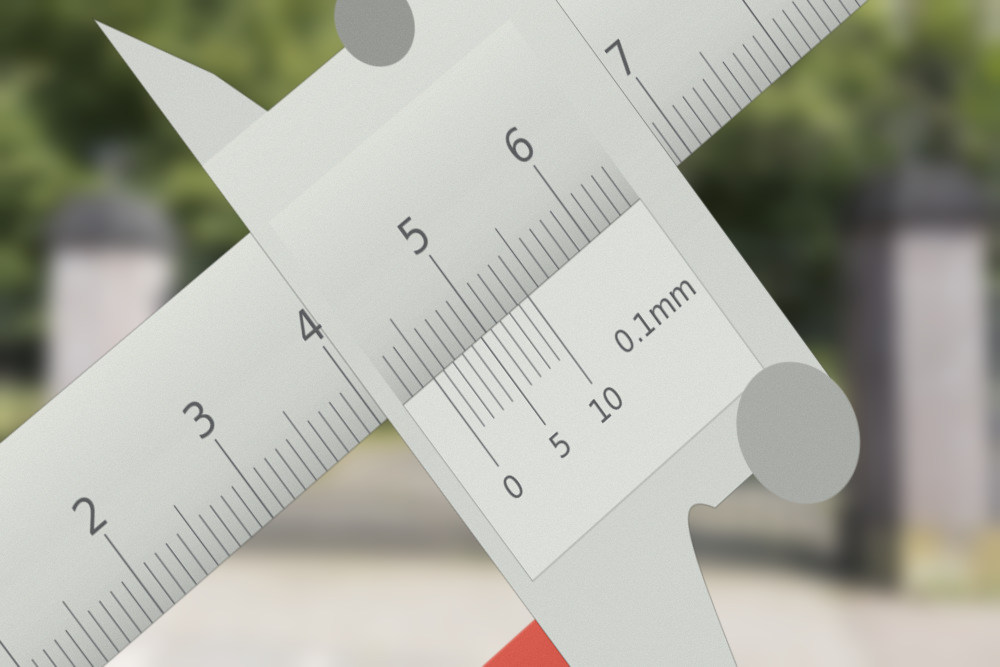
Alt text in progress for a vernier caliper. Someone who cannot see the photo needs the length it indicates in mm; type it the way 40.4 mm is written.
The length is 45.0 mm
